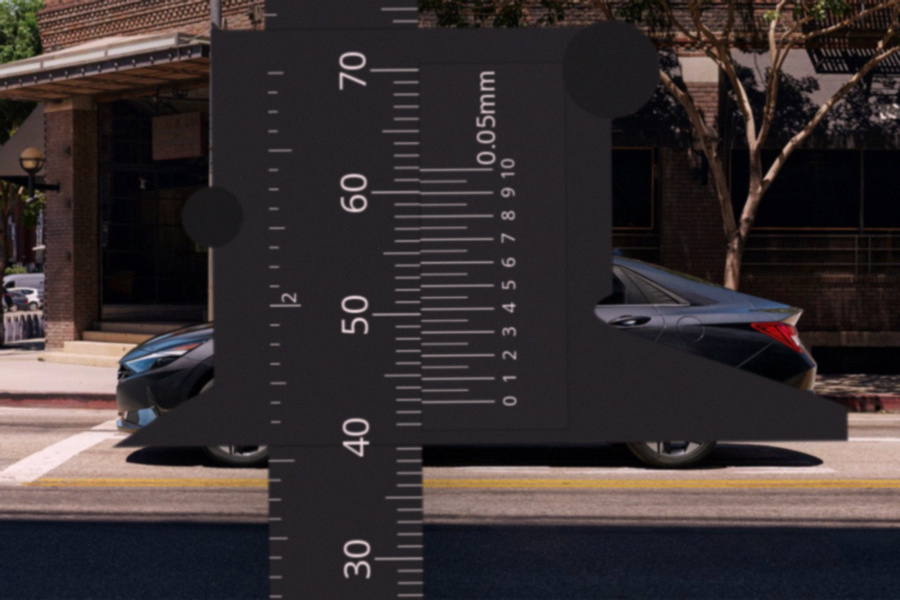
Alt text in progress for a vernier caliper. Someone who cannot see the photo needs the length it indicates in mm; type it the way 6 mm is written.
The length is 42.8 mm
